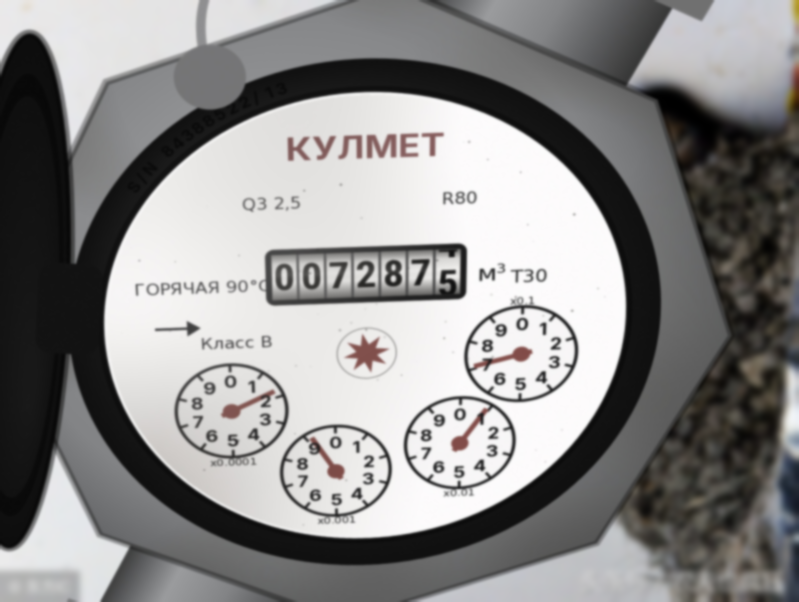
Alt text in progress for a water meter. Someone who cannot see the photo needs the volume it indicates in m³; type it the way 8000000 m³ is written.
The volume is 72874.7091 m³
